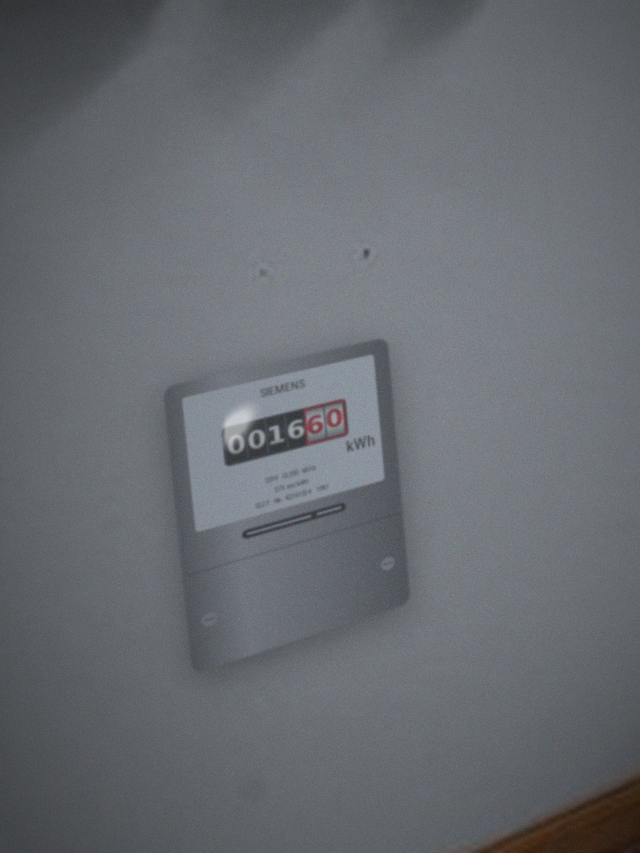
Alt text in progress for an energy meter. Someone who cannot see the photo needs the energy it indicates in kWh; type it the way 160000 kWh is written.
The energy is 16.60 kWh
